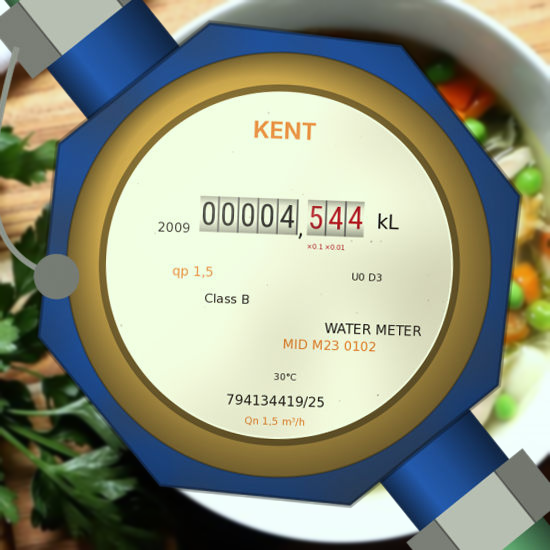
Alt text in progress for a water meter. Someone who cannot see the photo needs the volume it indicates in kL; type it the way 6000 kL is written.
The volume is 4.544 kL
